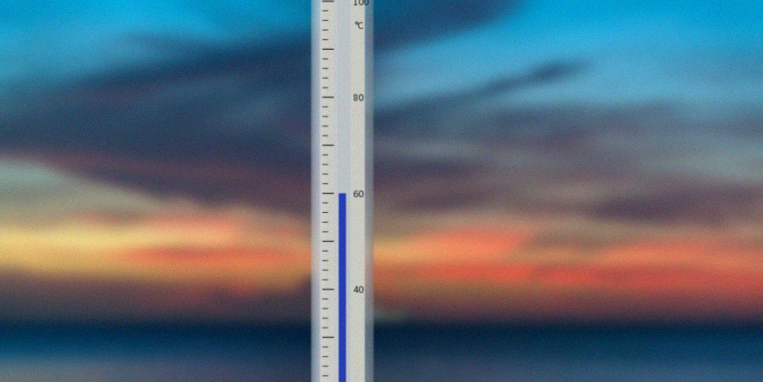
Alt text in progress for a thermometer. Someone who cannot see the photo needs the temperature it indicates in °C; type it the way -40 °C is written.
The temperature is 60 °C
